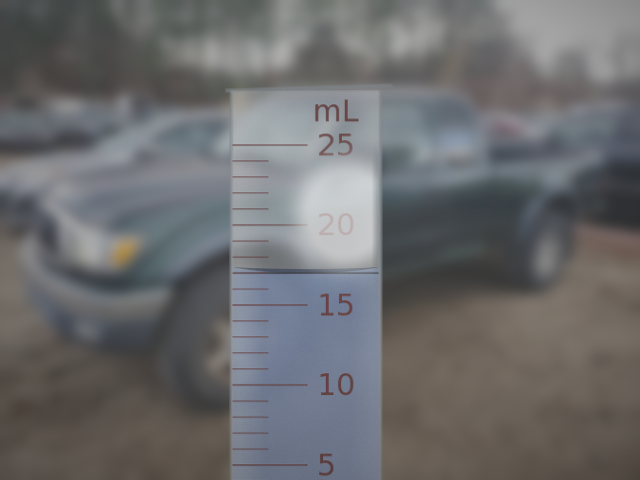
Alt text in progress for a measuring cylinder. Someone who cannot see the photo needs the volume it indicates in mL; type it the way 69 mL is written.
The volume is 17 mL
